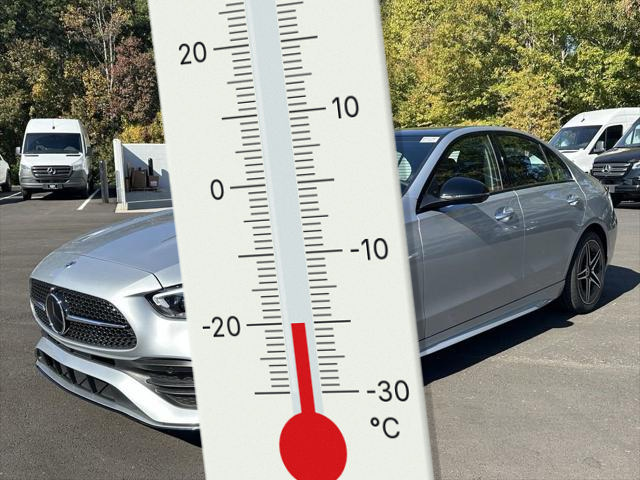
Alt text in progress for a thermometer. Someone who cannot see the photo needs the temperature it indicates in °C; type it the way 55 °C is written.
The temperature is -20 °C
